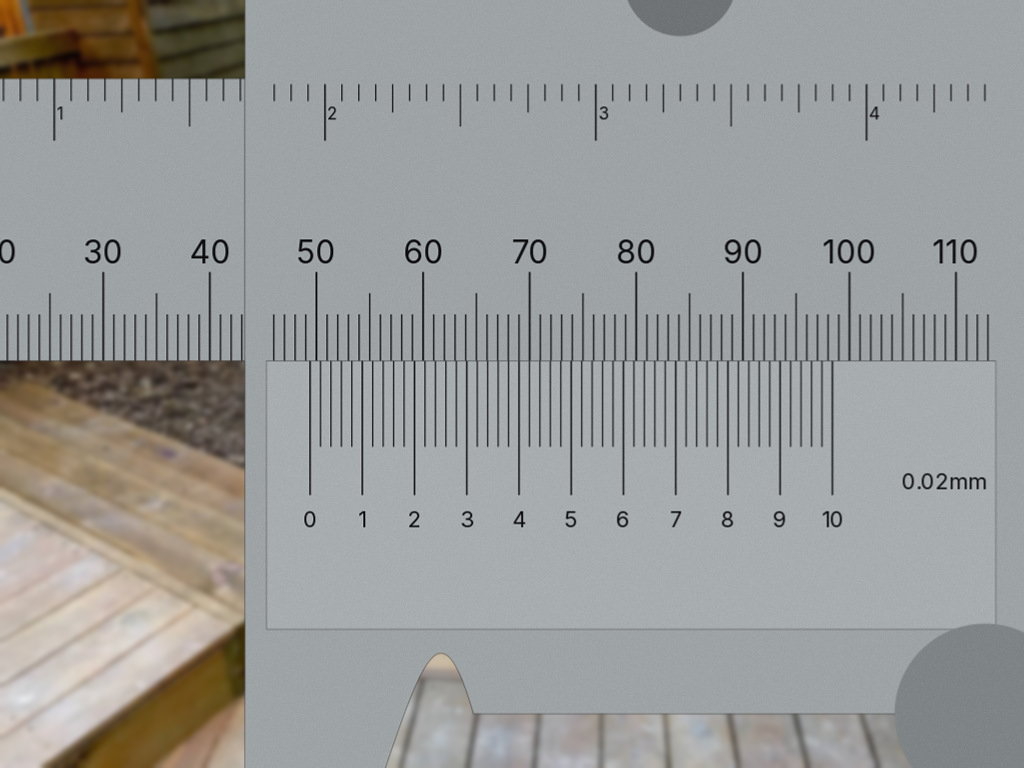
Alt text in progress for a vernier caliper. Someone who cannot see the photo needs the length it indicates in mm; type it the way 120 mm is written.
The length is 49.4 mm
